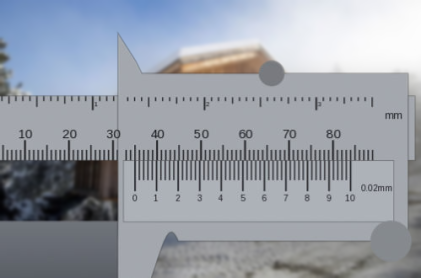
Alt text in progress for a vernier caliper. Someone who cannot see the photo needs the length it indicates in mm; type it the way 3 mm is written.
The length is 35.0 mm
